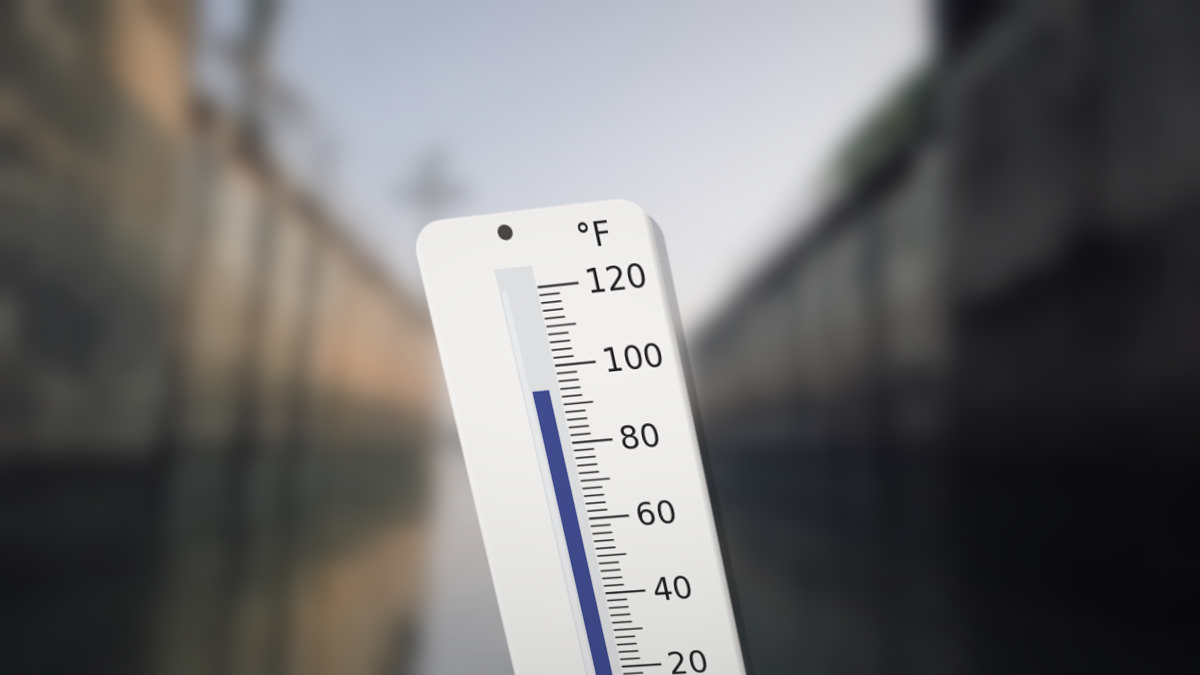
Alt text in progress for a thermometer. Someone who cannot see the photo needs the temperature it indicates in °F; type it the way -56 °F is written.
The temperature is 94 °F
